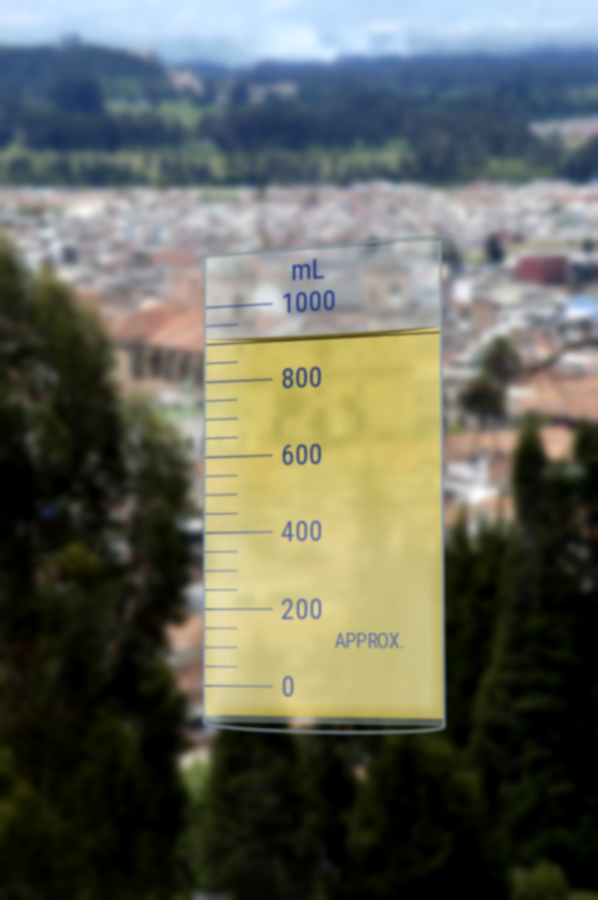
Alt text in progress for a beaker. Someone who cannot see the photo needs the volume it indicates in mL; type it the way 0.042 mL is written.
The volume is 900 mL
